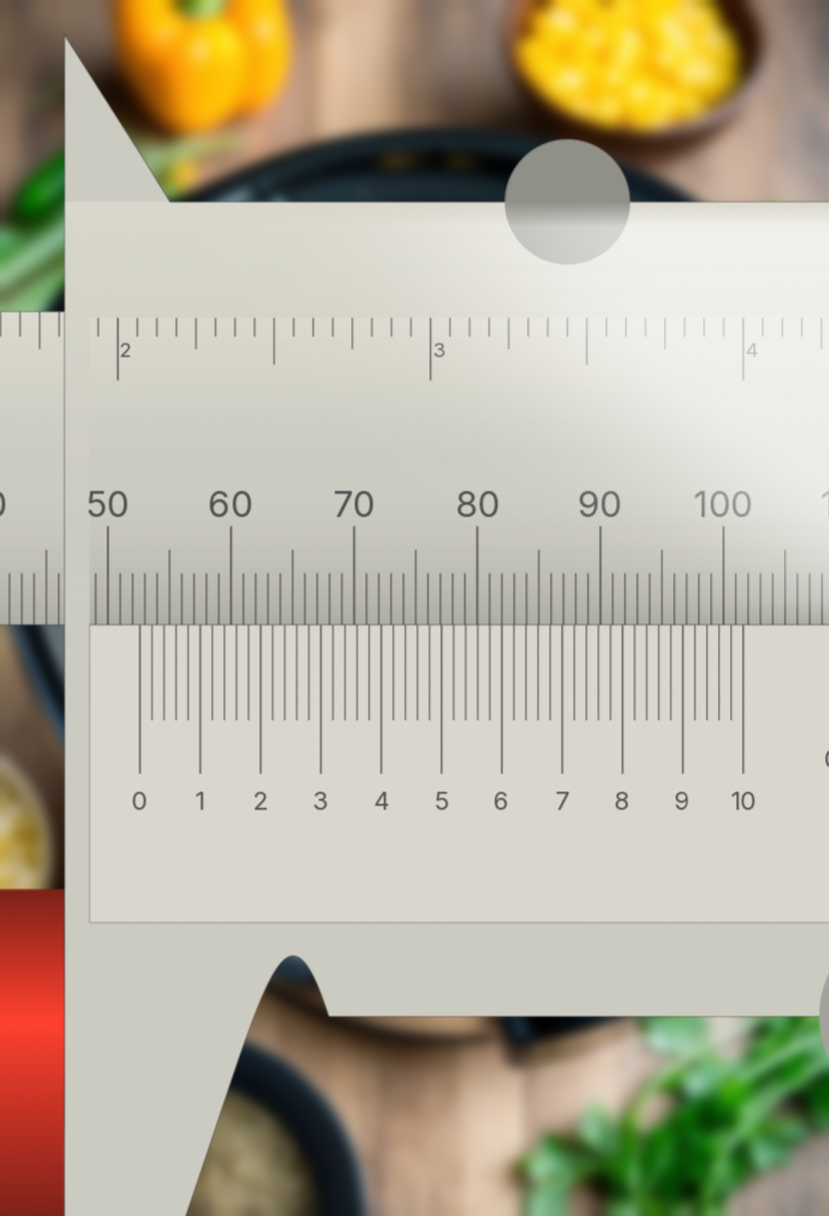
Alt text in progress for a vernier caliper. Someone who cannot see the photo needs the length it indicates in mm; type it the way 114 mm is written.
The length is 52.6 mm
